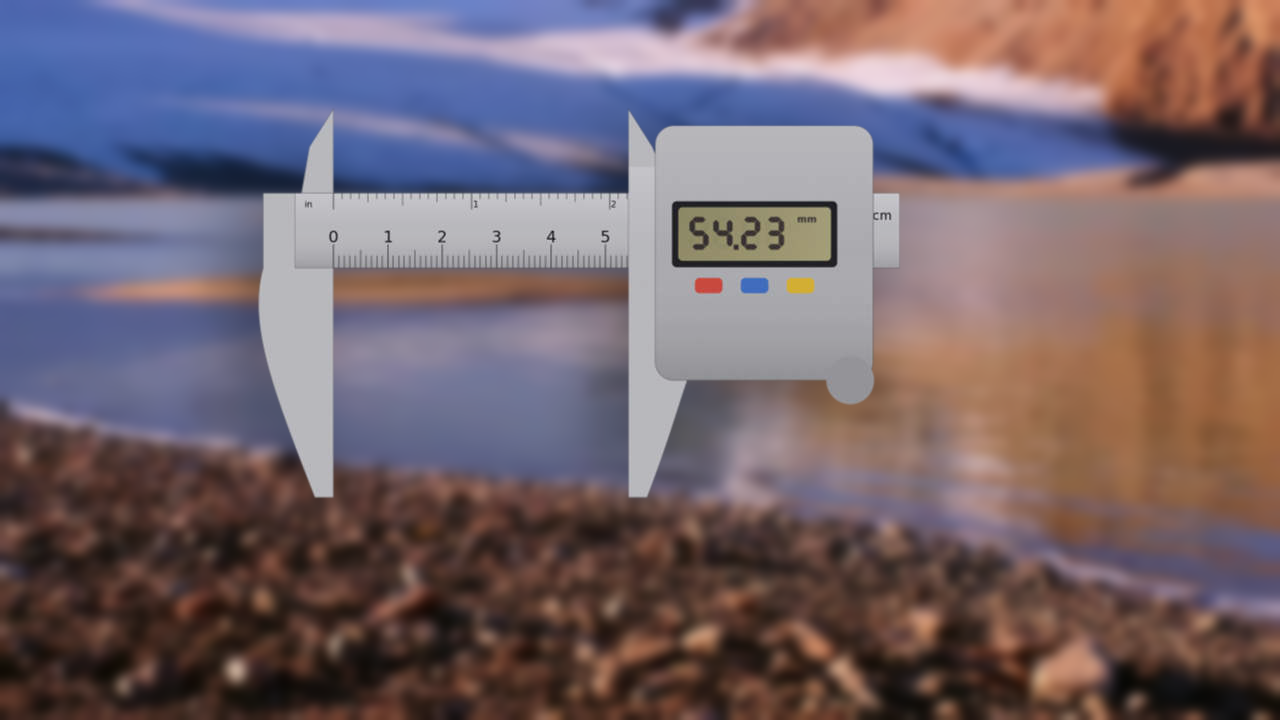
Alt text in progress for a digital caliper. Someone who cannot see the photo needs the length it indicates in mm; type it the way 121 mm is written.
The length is 54.23 mm
